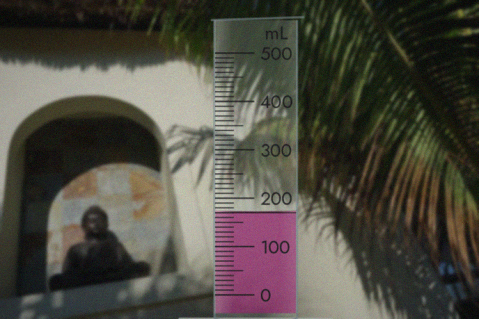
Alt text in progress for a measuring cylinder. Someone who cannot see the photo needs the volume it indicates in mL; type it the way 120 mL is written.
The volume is 170 mL
